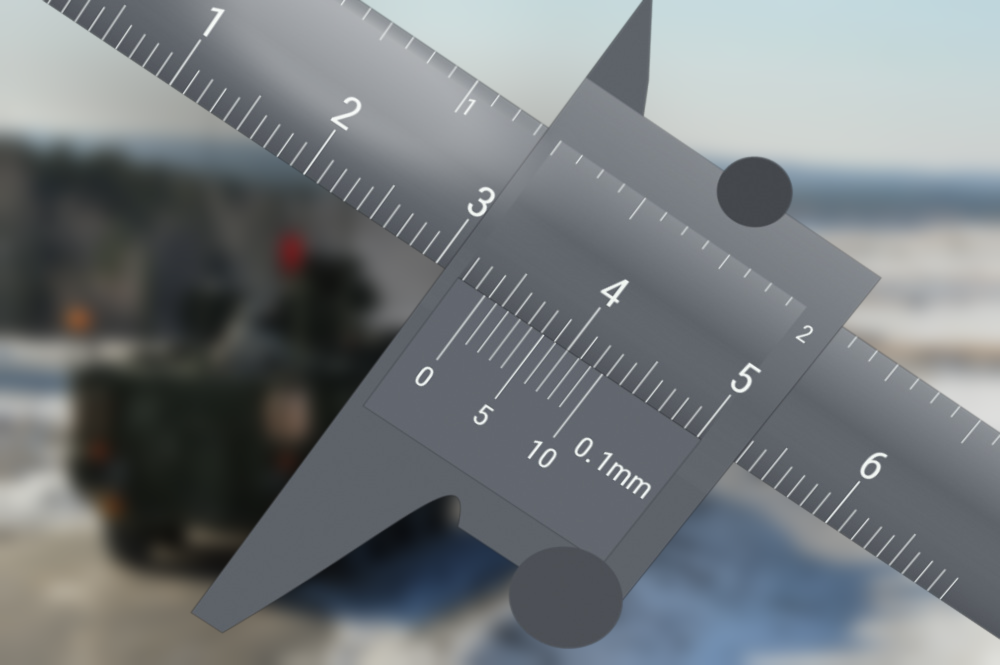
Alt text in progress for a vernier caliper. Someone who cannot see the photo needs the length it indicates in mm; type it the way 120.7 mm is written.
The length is 33.7 mm
